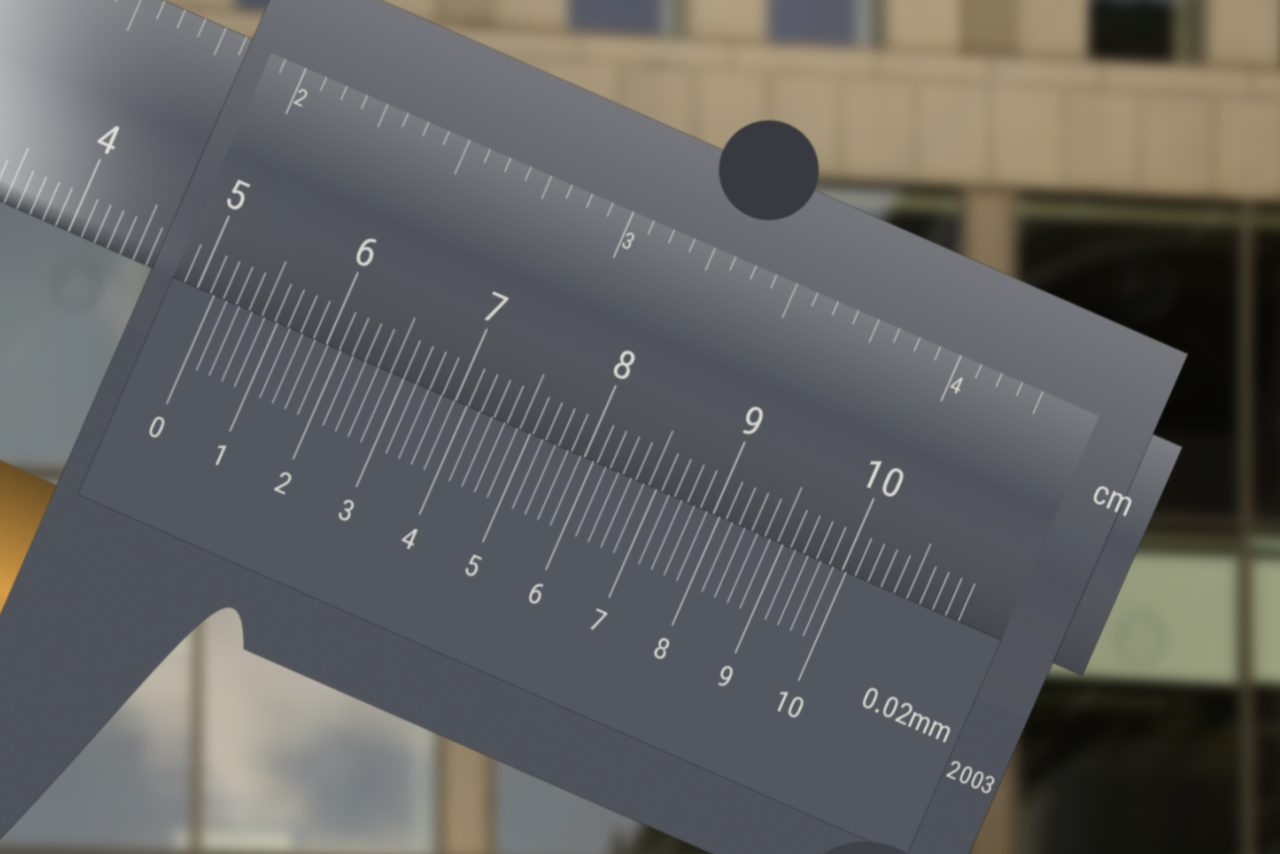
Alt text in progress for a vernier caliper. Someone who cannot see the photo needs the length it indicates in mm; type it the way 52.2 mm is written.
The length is 51.3 mm
